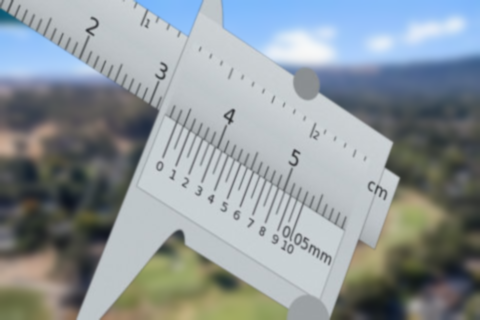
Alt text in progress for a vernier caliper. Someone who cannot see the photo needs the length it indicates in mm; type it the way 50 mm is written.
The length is 34.0 mm
